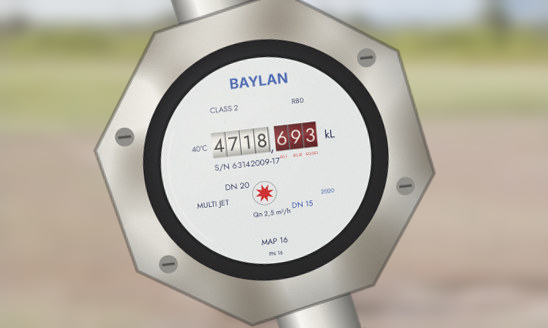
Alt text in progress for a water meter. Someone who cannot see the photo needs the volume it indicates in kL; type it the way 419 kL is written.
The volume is 4718.693 kL
